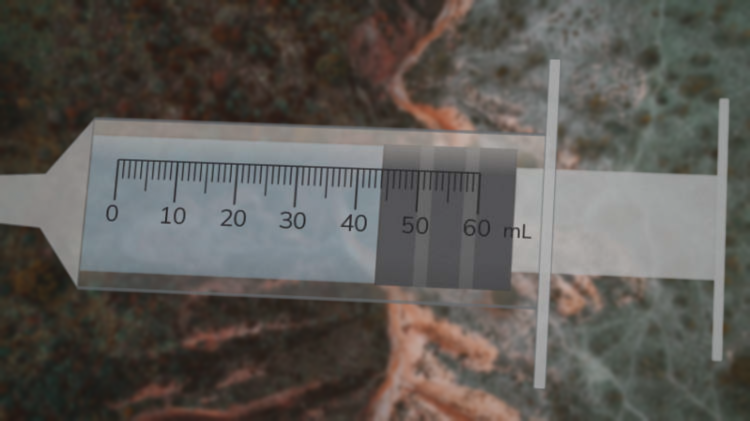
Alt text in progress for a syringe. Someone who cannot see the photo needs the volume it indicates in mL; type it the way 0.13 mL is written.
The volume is 44 mL
